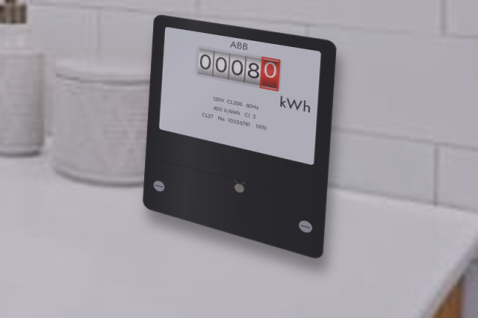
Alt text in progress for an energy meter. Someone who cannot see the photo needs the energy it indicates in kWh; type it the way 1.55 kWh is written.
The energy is 8.0 kWh
